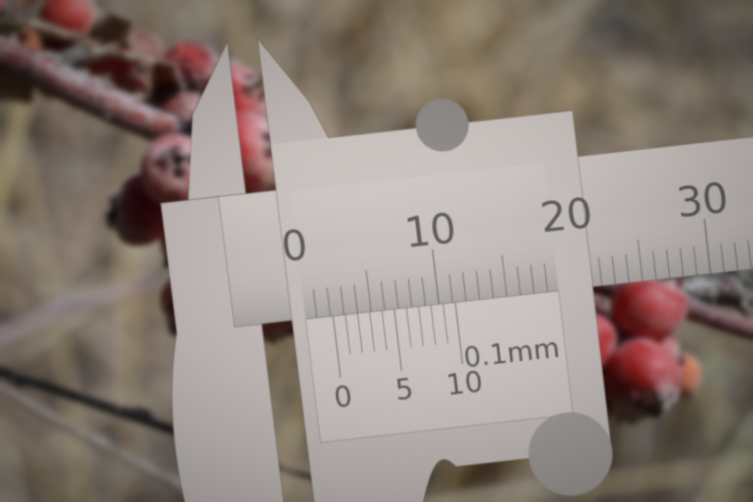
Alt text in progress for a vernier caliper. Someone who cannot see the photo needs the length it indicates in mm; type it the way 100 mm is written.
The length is 2.2 mm
